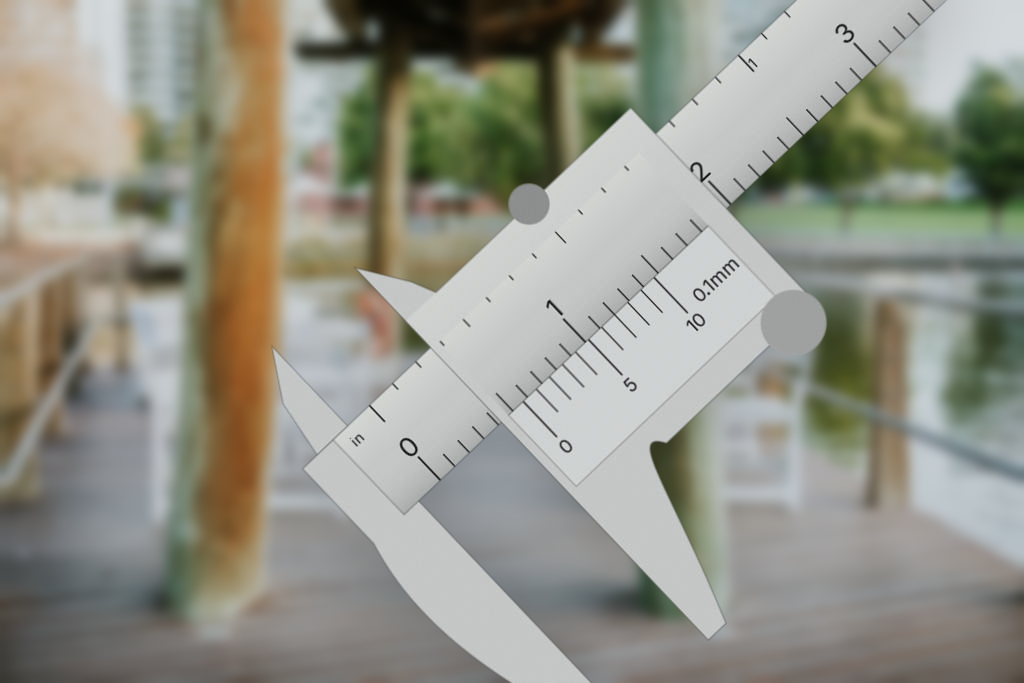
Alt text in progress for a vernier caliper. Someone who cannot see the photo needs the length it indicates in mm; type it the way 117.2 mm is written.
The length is 5.7 mm
